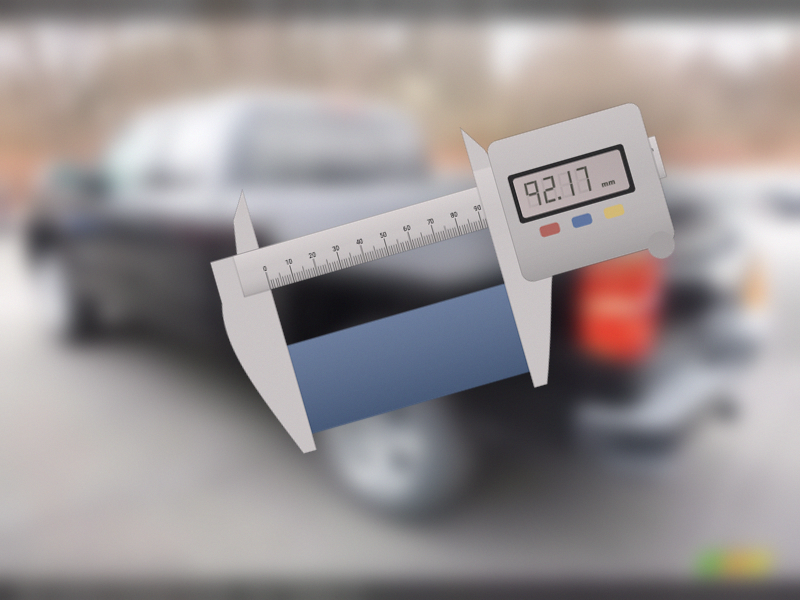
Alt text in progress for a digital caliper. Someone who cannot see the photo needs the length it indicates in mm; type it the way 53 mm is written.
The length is 92.17 mm
